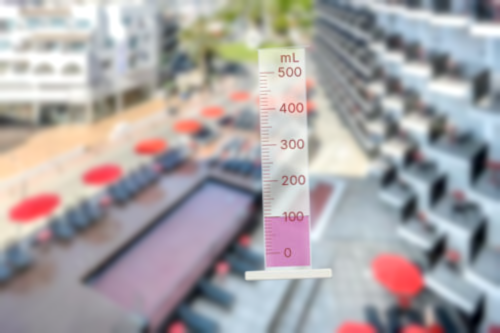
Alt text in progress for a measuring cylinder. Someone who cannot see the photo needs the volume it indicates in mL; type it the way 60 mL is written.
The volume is 100 mL
